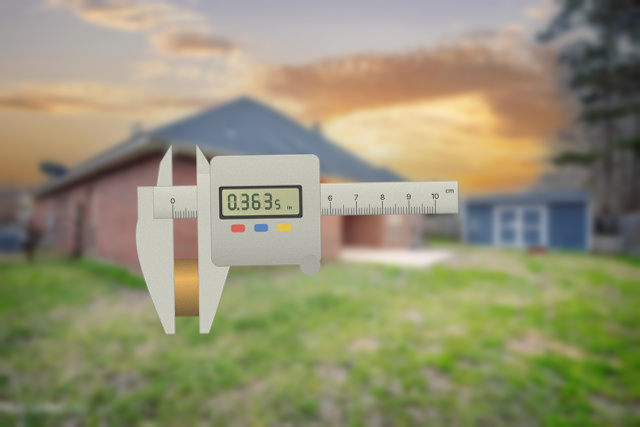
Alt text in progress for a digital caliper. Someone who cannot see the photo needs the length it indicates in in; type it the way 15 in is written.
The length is 0.3635 in
